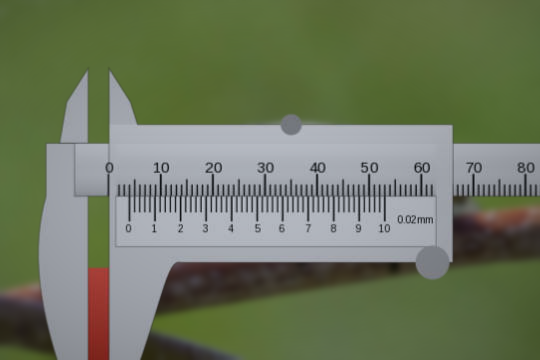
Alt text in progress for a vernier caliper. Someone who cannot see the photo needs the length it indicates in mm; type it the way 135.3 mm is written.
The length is 4.0 mm
